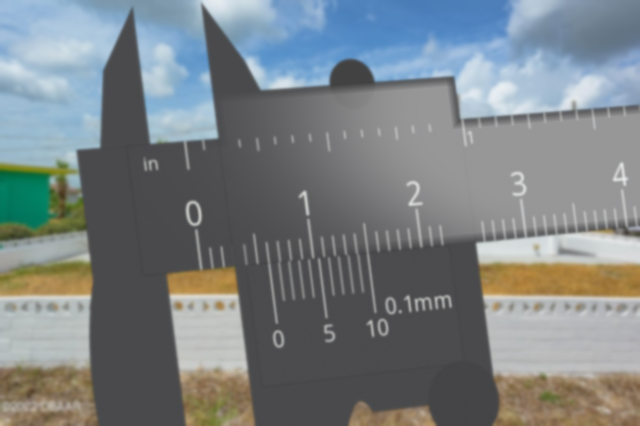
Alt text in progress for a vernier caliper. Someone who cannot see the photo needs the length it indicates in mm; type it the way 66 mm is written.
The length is 6.0 mm
